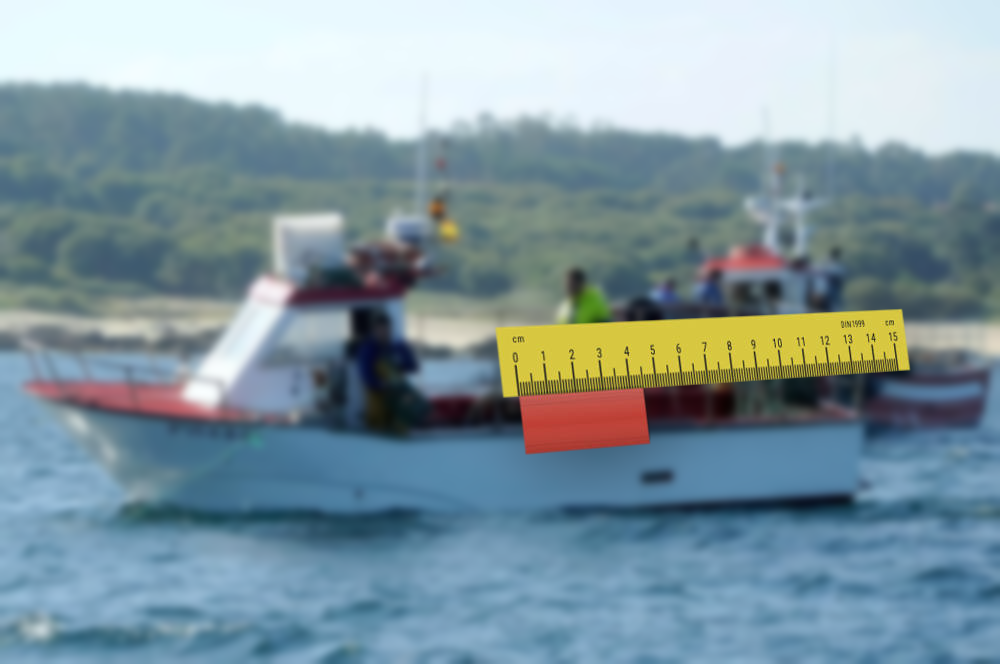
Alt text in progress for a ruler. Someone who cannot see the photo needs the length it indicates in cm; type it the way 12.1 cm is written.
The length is 4.5 cm
